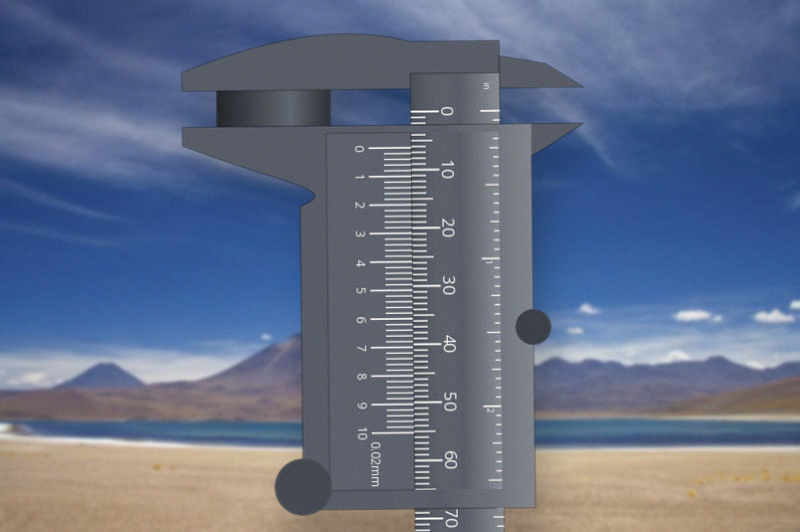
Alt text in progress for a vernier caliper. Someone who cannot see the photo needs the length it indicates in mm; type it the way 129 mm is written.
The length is 6.2 mm
